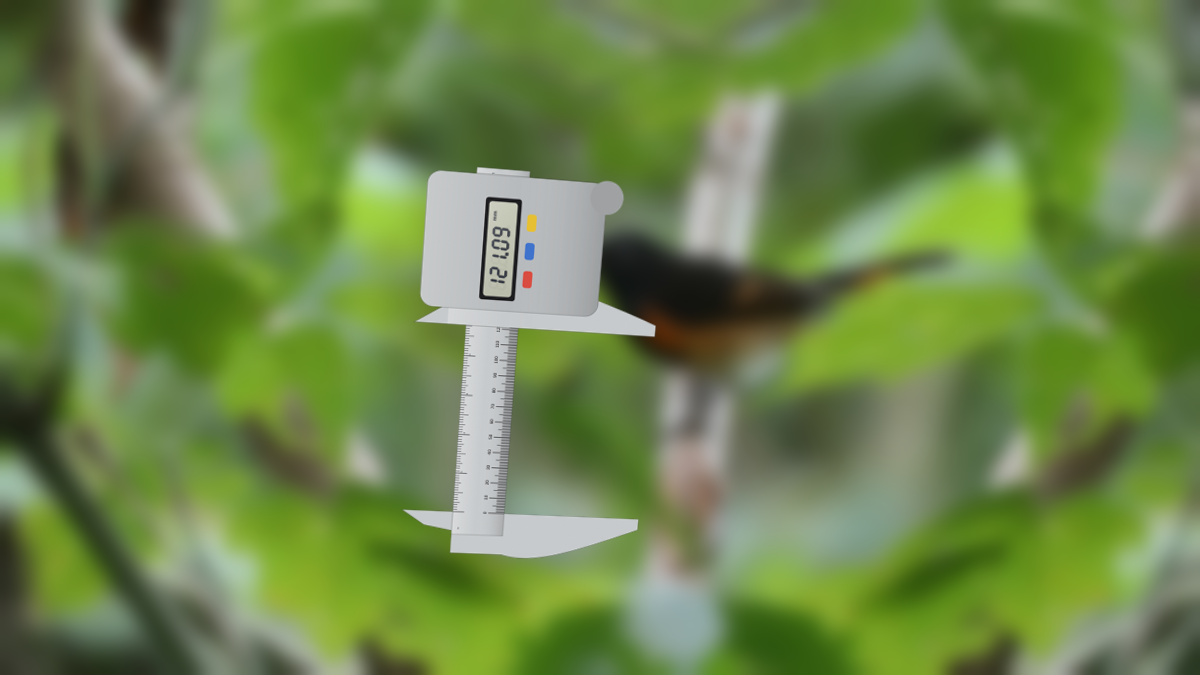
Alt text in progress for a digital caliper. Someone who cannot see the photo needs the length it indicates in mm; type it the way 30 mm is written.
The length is 121.09 mm
